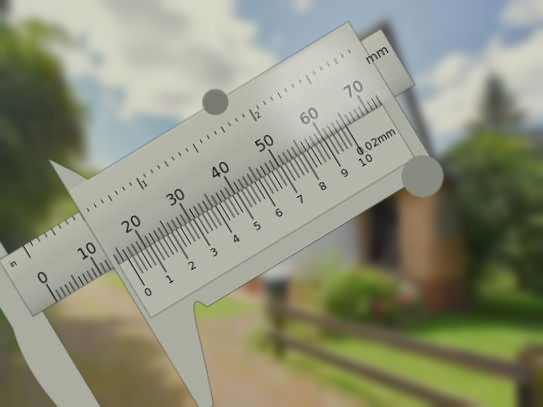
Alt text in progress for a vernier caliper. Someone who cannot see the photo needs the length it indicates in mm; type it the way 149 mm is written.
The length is 16.0 mm
